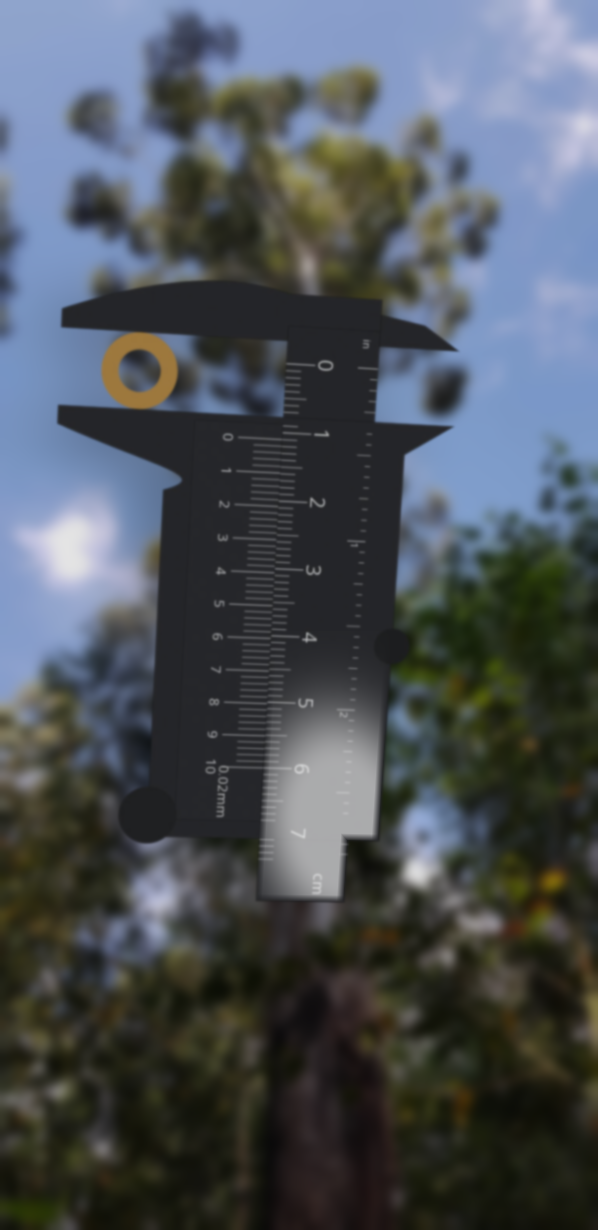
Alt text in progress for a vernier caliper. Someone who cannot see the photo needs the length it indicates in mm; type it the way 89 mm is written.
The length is 11.0 mm
